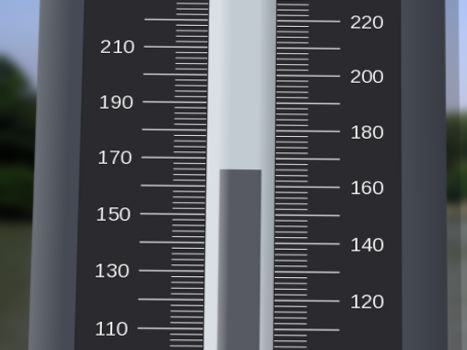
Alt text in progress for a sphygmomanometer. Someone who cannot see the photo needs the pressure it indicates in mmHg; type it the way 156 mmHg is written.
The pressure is 166 mmHg
